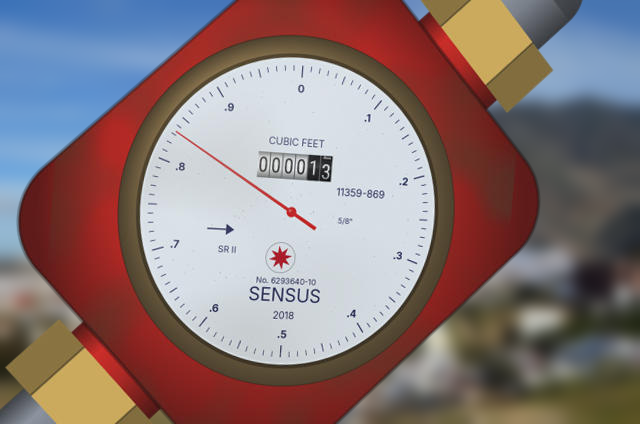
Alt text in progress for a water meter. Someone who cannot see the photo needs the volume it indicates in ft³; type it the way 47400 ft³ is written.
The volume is 12.83 ft³
